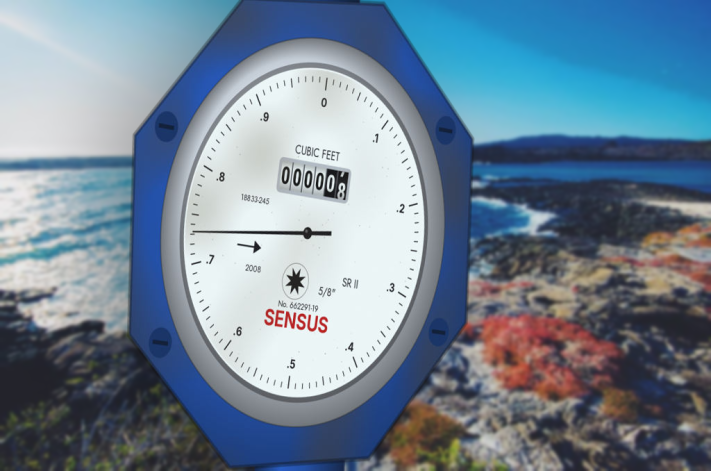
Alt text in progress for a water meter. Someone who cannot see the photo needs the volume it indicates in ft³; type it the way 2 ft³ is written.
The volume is 7.73 ft³
